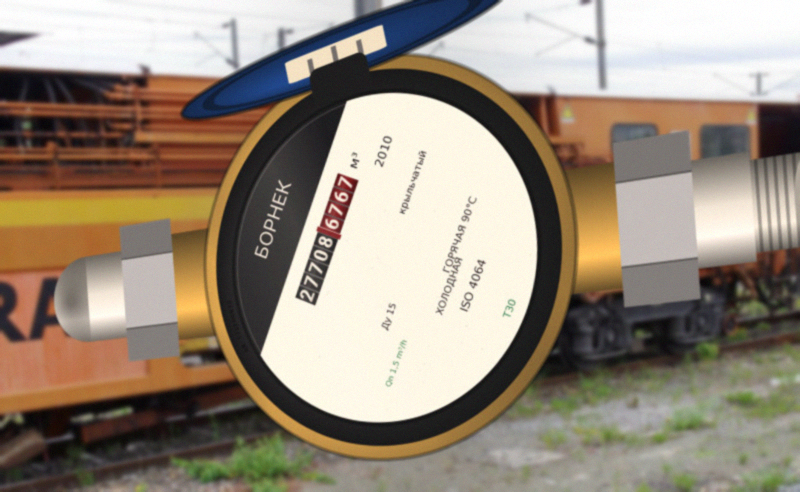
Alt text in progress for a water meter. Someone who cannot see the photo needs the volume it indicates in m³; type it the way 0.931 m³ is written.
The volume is 27708.6767 m³
